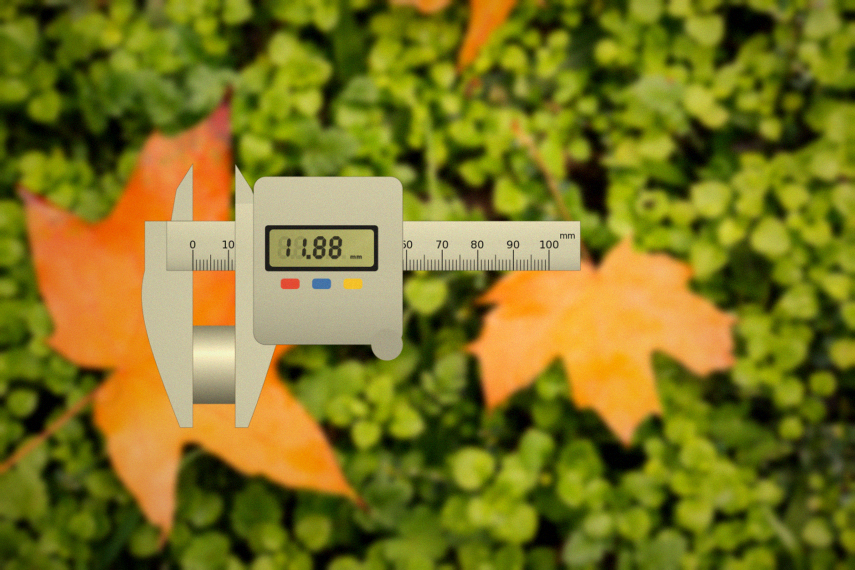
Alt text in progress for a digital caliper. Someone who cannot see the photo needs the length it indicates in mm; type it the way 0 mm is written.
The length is 11.88 mm
